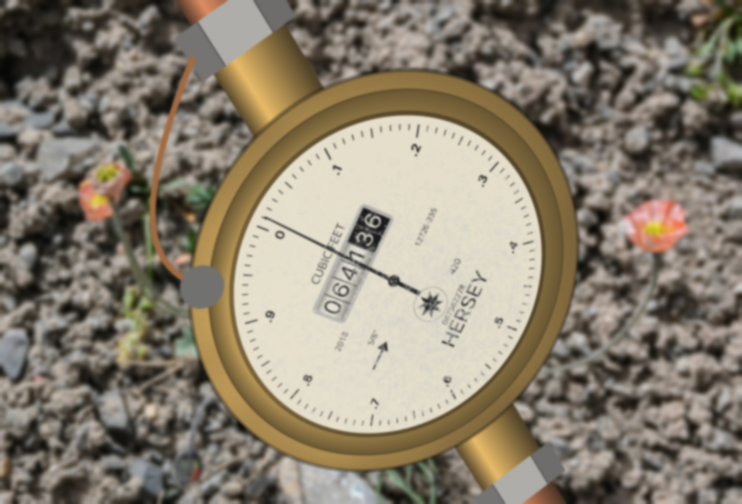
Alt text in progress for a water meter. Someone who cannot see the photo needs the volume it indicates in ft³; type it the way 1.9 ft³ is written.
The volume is 64136.01 ft³
